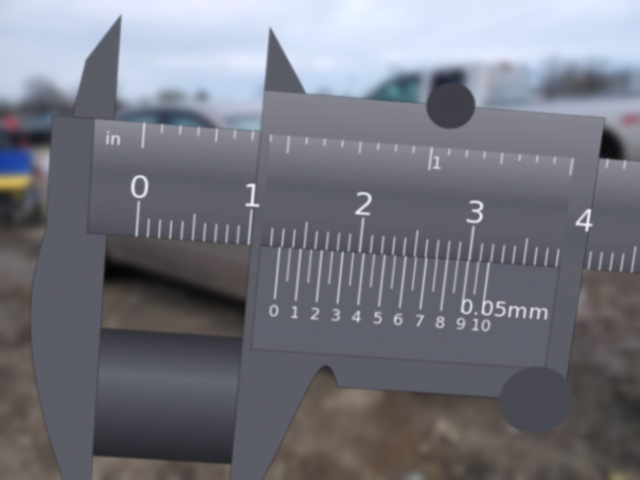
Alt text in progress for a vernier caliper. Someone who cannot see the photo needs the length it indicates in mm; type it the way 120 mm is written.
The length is 12.8 mm
